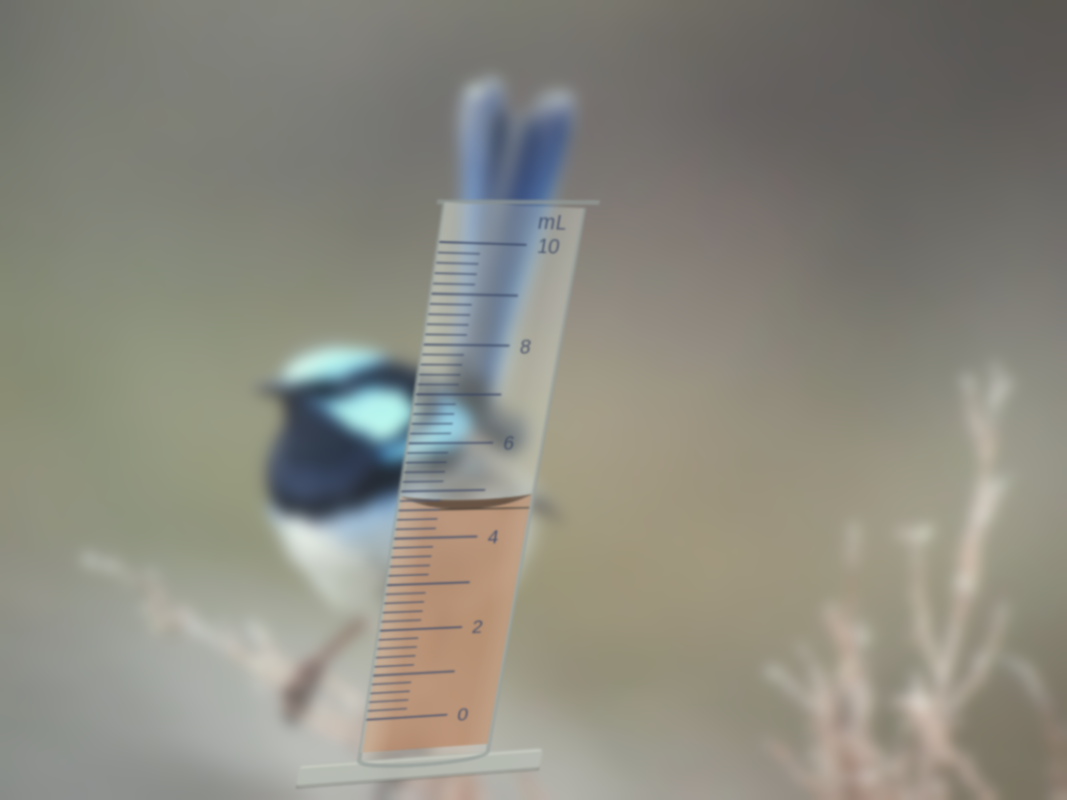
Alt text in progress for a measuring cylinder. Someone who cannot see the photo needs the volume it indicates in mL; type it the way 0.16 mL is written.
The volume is 4.6 mL
